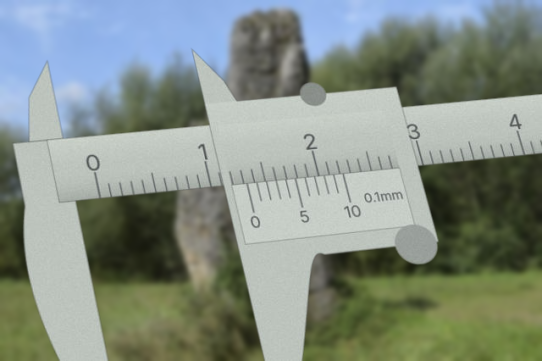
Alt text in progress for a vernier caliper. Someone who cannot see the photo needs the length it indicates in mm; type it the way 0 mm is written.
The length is 13.3 mm
